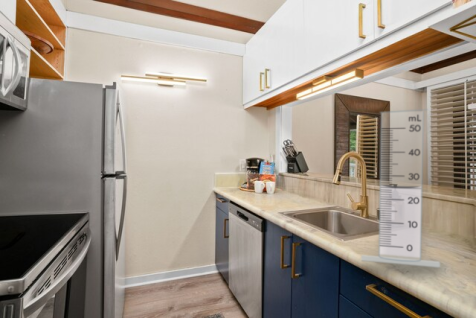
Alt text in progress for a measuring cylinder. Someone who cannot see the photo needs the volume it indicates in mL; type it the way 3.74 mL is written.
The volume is 25 mL
